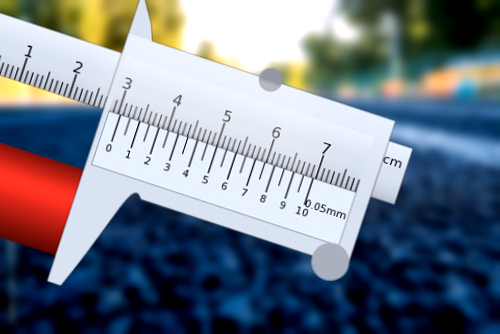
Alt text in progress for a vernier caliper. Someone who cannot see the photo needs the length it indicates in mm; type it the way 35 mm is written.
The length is 30.5 mm
